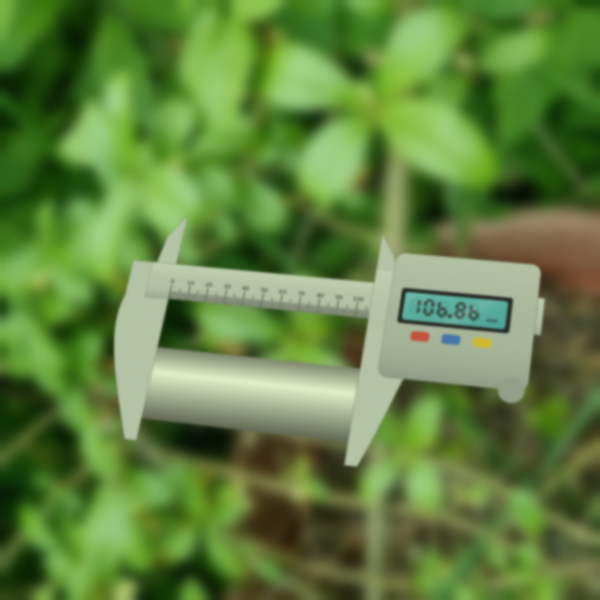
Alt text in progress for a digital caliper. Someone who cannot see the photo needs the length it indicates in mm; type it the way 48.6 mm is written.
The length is 106.86 mm
